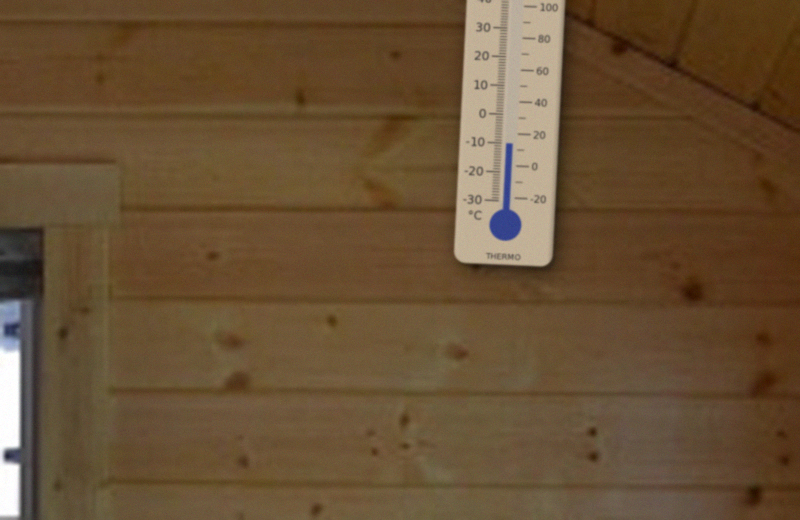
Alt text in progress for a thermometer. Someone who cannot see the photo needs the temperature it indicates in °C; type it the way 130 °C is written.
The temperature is -10 °C
